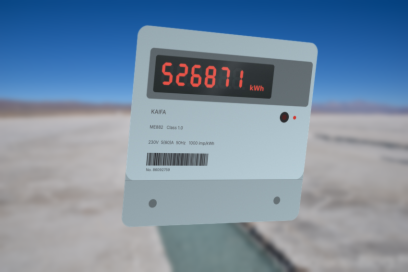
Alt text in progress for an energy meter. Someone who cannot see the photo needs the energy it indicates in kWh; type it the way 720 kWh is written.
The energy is 526871 kWh
